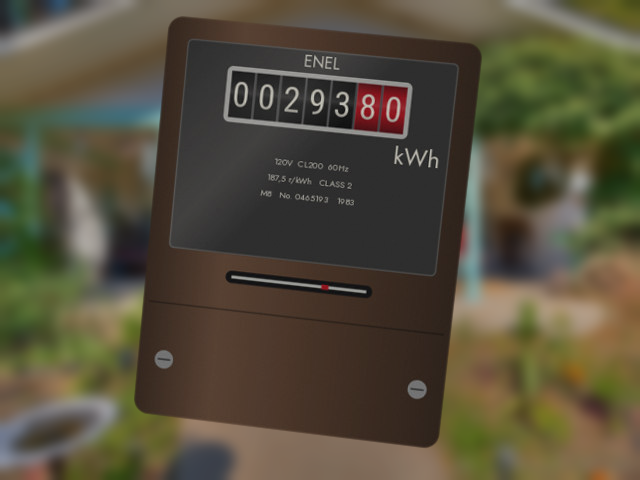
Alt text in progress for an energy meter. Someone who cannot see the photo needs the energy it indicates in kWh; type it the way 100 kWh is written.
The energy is 293.80 kWh
